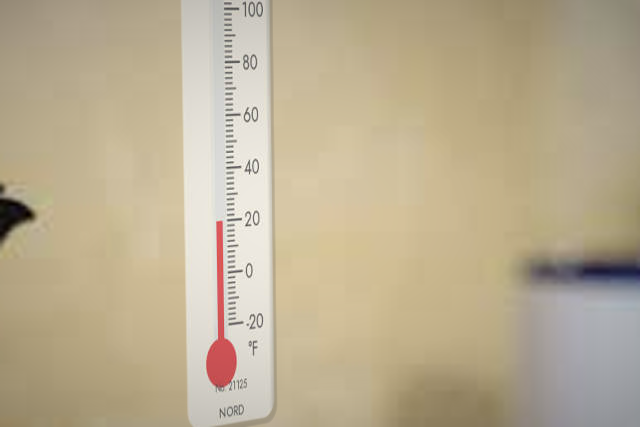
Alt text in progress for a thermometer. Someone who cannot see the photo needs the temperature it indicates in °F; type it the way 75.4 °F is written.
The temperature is 20 °F
